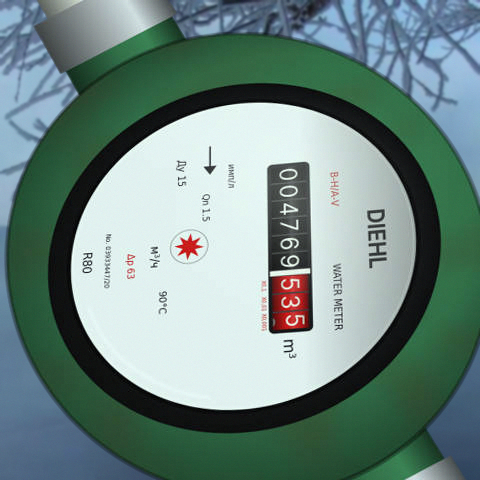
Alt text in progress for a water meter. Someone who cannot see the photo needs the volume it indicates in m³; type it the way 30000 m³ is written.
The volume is 4769.535 m³
